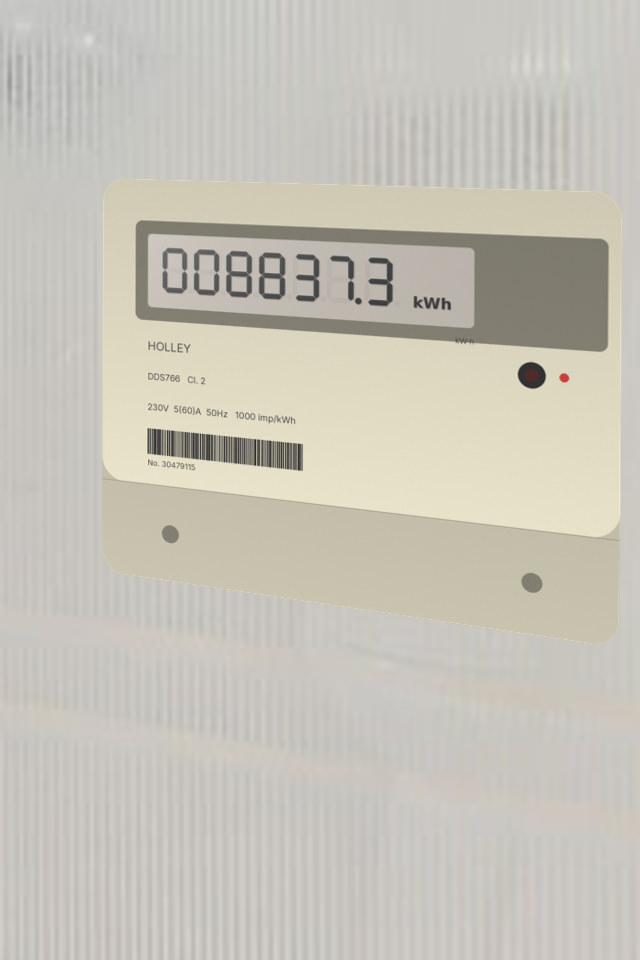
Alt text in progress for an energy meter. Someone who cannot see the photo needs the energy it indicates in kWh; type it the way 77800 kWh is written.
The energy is 8837.3 kWh
